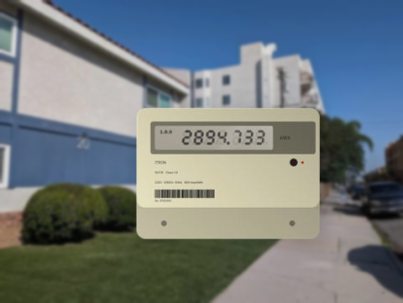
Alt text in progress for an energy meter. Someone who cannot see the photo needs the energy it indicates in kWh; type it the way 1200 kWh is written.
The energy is 2894.733 kWh
